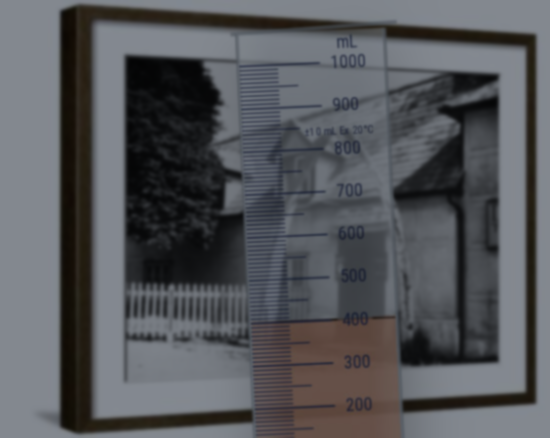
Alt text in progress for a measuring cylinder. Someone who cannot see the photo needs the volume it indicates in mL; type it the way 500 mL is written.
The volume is 400 mL
